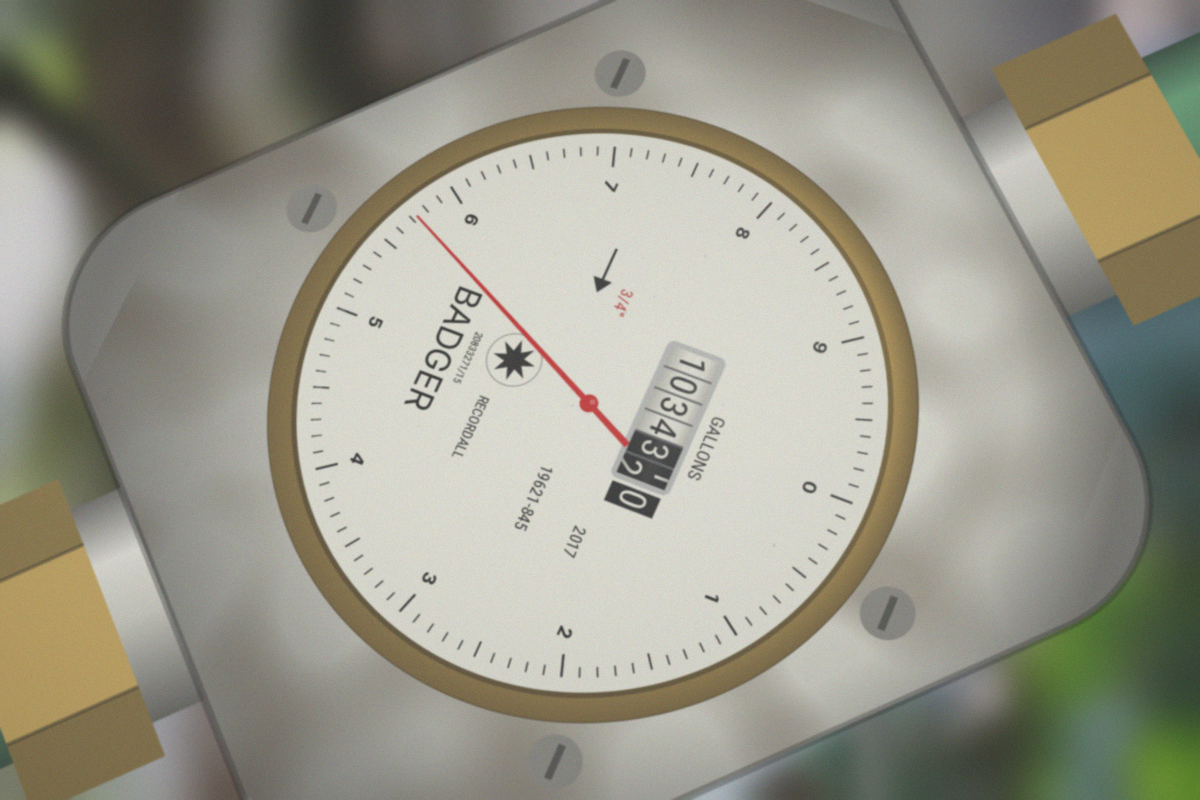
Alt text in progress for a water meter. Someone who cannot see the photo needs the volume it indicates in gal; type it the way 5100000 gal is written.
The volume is 1034315.7 gal
